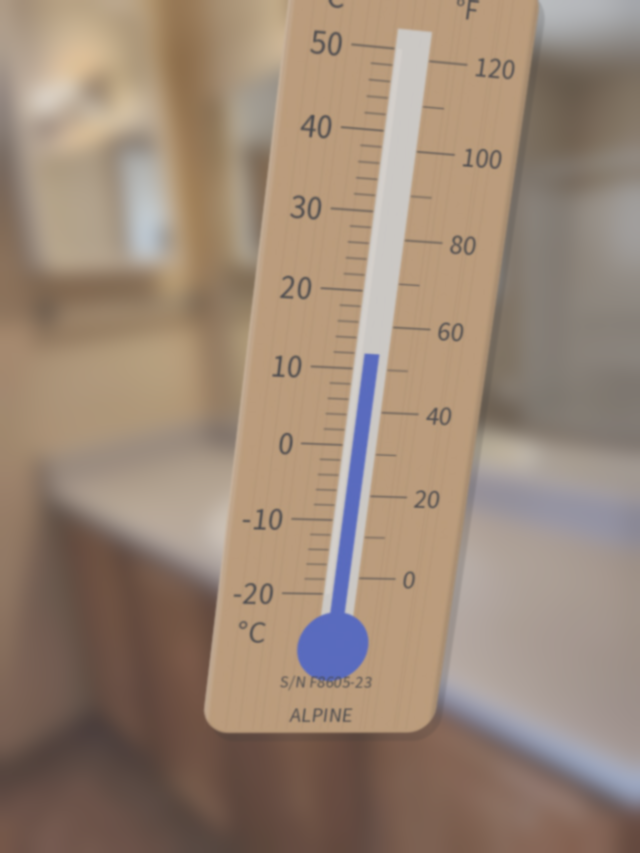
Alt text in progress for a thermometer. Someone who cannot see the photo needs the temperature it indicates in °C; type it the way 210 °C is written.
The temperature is 12 °C
